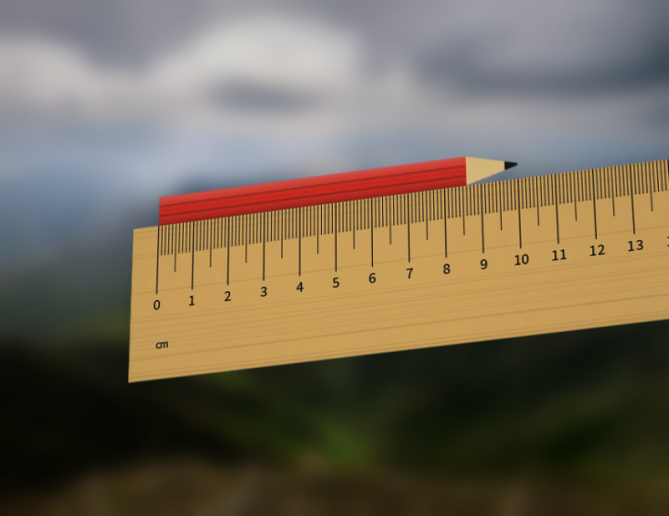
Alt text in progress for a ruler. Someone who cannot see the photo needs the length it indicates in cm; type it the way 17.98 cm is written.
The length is 10 cm
